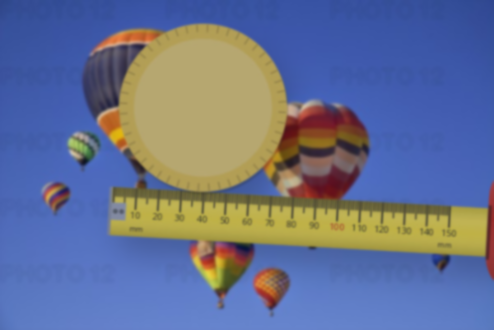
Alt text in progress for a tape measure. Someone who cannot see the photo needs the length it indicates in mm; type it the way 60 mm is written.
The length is 75 mm
